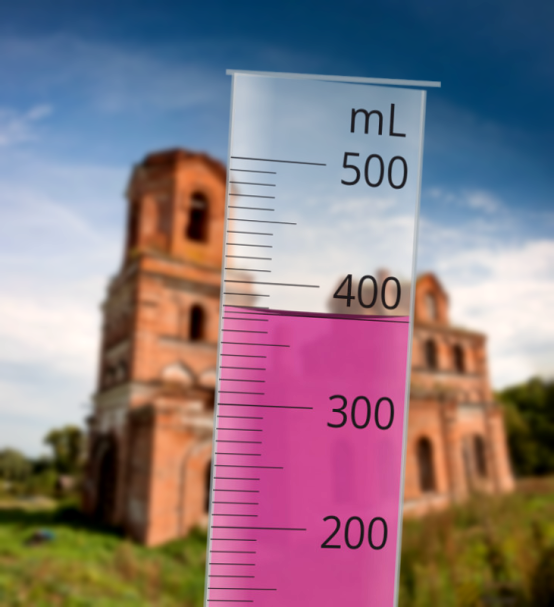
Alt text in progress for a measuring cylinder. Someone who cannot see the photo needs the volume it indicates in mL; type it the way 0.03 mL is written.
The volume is 375 mL
